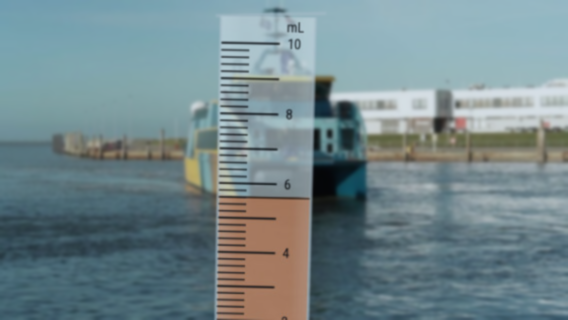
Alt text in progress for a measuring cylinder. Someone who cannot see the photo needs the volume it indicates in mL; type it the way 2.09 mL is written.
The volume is 5.6 mL
